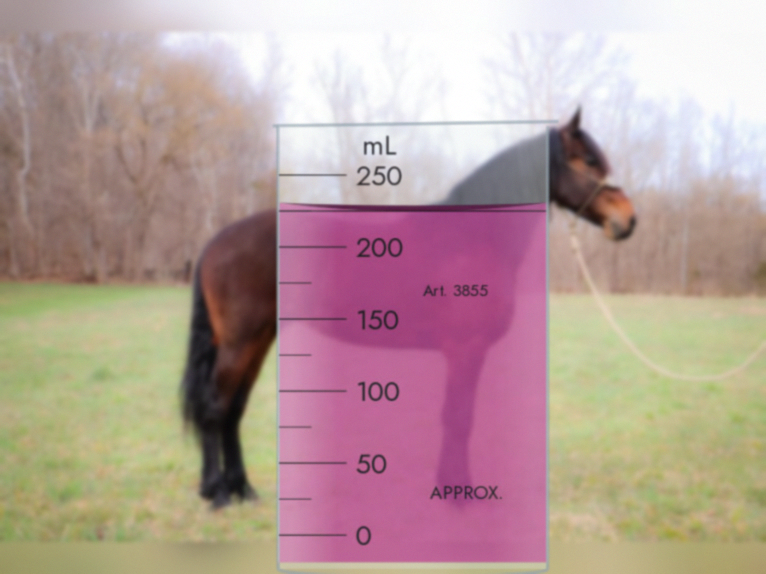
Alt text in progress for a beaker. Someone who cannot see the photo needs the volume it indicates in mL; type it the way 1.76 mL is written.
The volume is 225 mL
